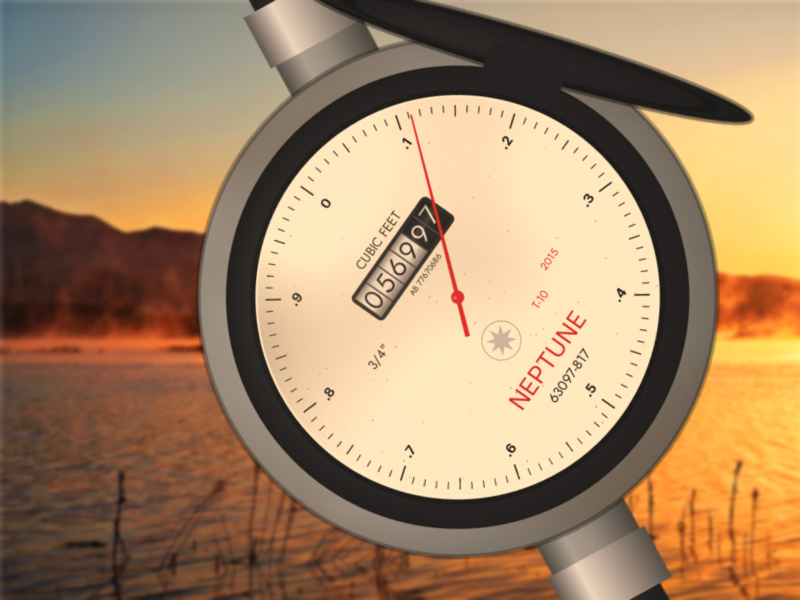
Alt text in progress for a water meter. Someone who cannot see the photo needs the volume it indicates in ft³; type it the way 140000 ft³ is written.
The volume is 56997.11 ft³
